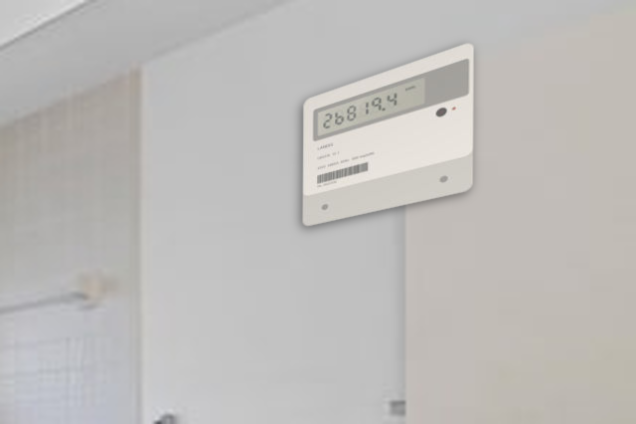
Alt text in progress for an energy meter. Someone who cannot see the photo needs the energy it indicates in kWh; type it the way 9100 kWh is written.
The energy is 26819.4 kWh
